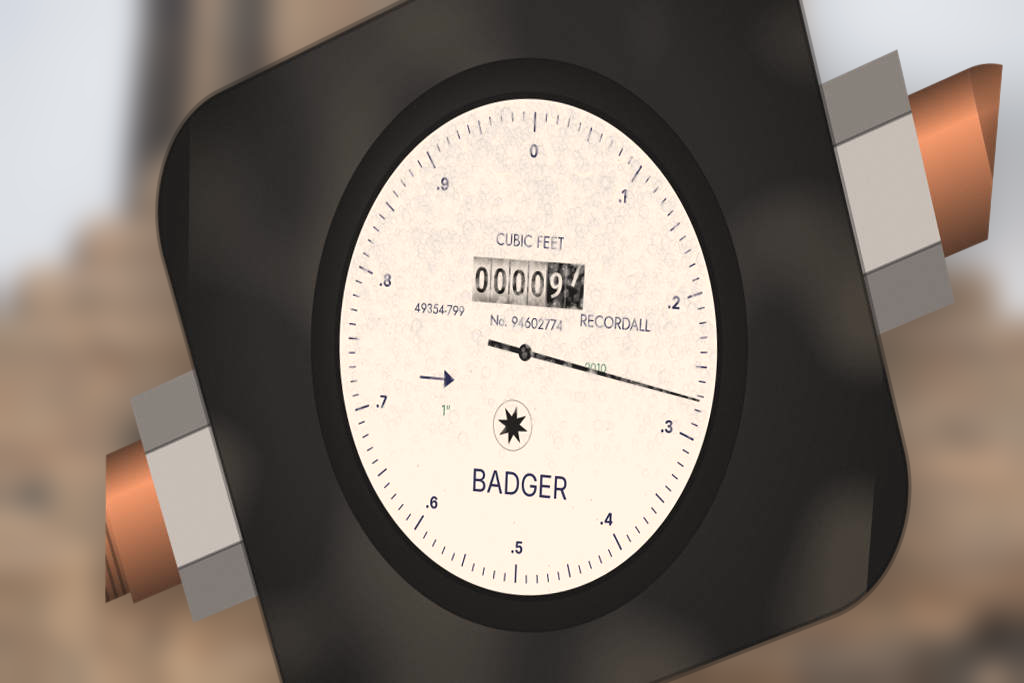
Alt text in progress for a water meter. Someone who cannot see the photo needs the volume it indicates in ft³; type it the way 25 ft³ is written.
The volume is 97.27 ft³
